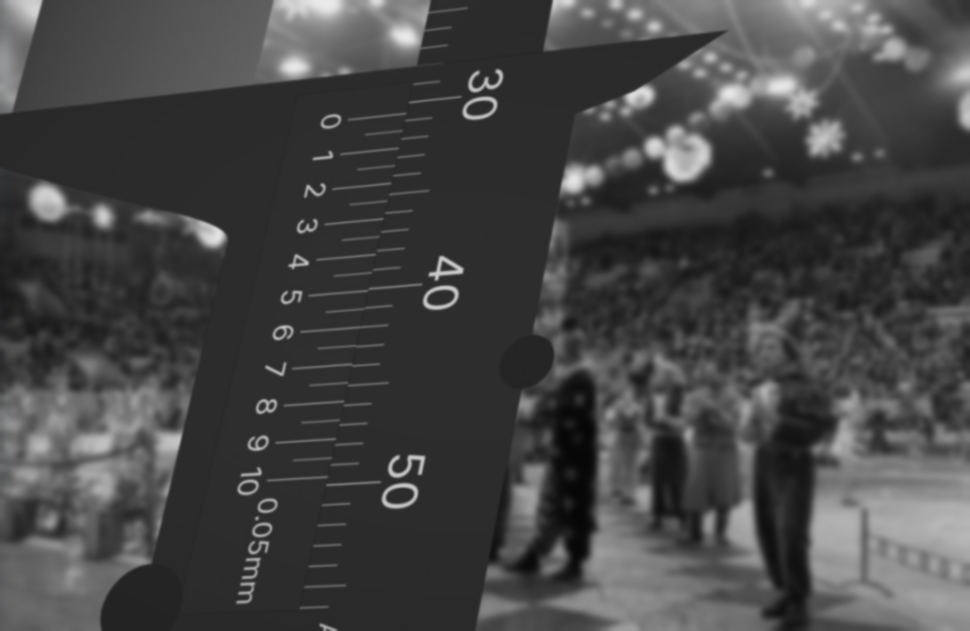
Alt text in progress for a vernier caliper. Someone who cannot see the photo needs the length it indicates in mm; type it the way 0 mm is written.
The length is 30.6 mm
